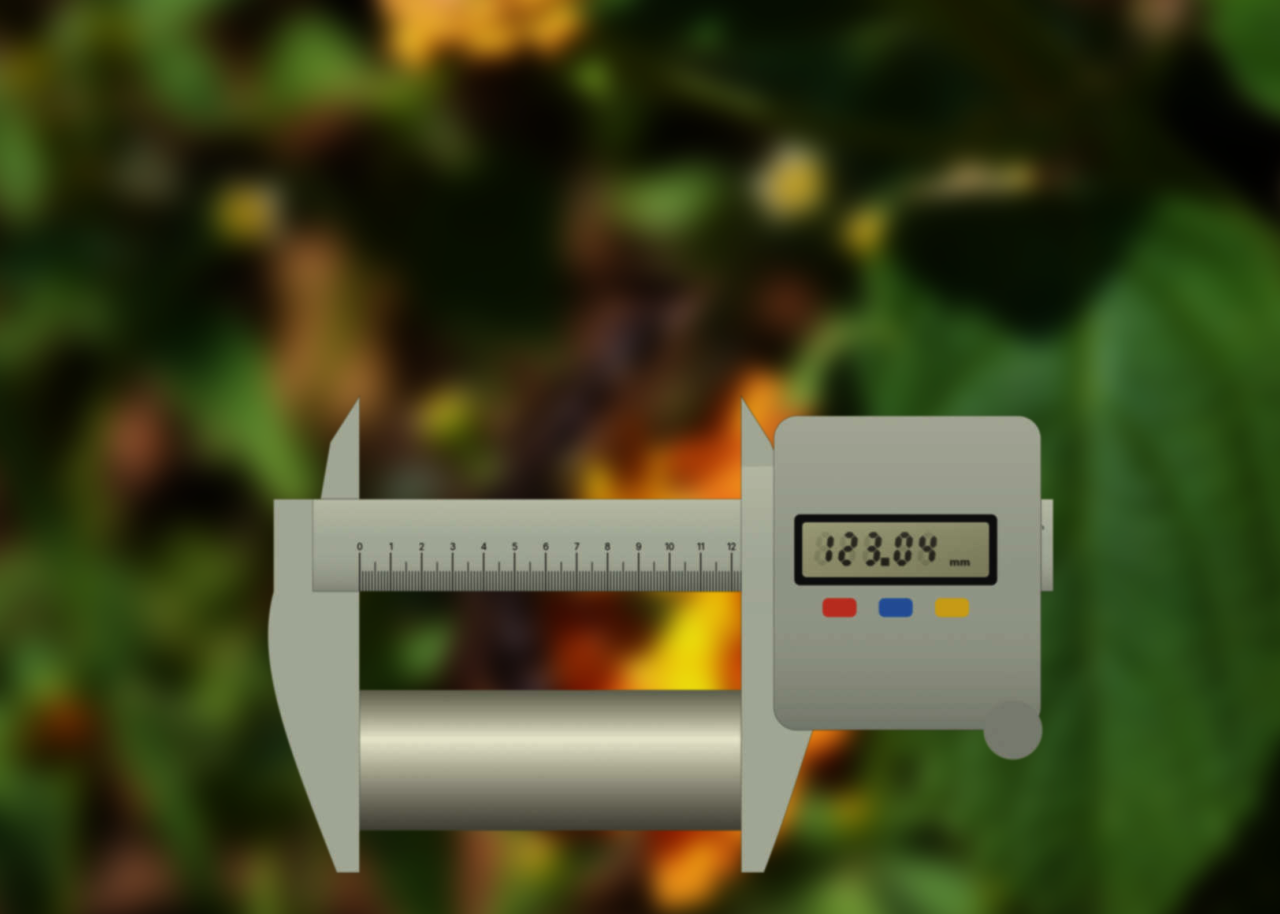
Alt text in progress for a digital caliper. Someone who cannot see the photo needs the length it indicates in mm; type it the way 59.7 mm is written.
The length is 123.04 mm
